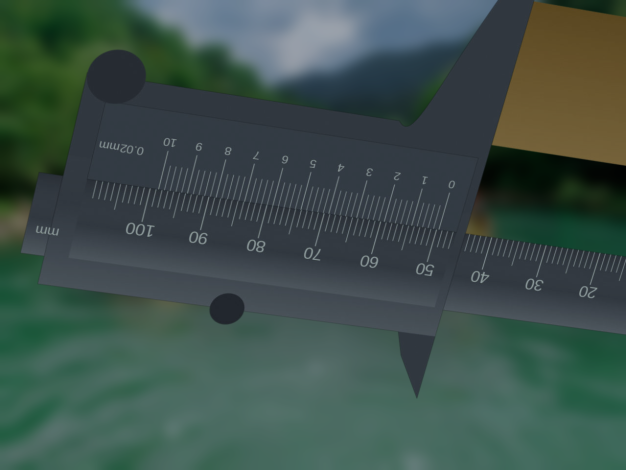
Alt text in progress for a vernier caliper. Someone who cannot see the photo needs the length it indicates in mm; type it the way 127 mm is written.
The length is 49.6 mm
